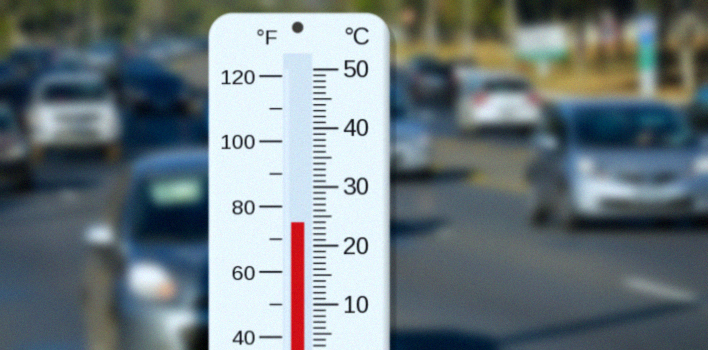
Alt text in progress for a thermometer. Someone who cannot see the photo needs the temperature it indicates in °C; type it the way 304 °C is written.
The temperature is 24 °C
